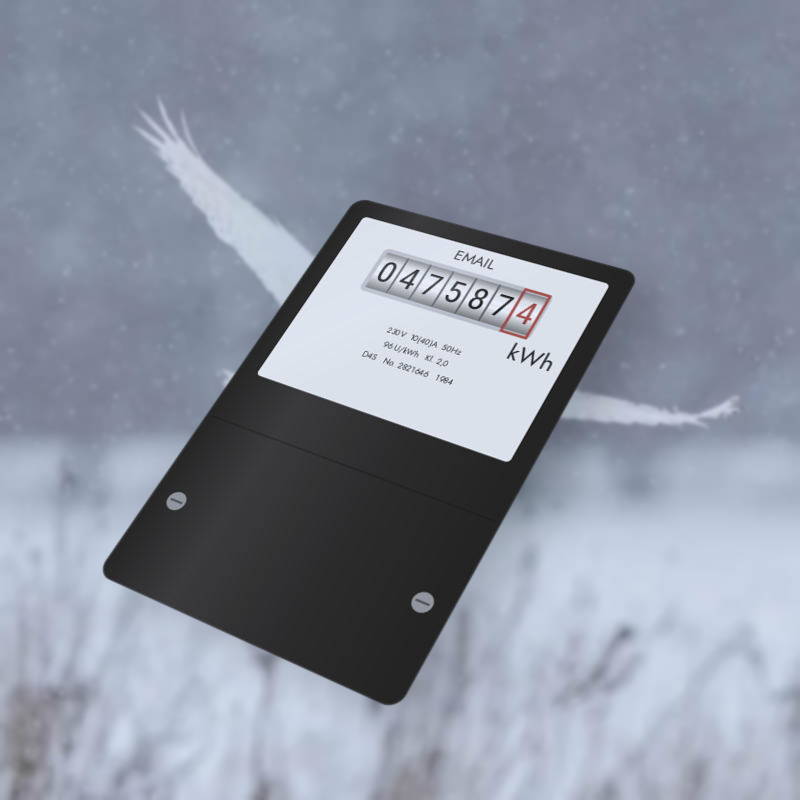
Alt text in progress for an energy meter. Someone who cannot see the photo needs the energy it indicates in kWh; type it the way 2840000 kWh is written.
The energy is 47587.4 kWh
